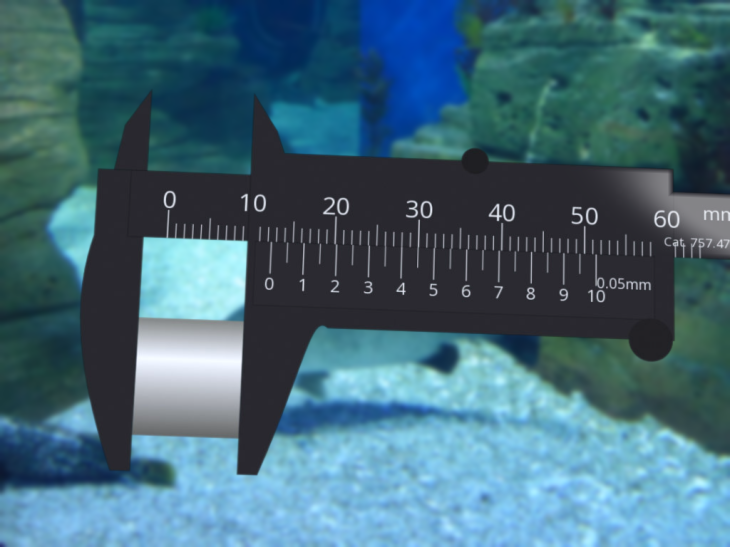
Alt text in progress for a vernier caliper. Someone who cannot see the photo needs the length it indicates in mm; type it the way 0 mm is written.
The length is 12.4 mm
